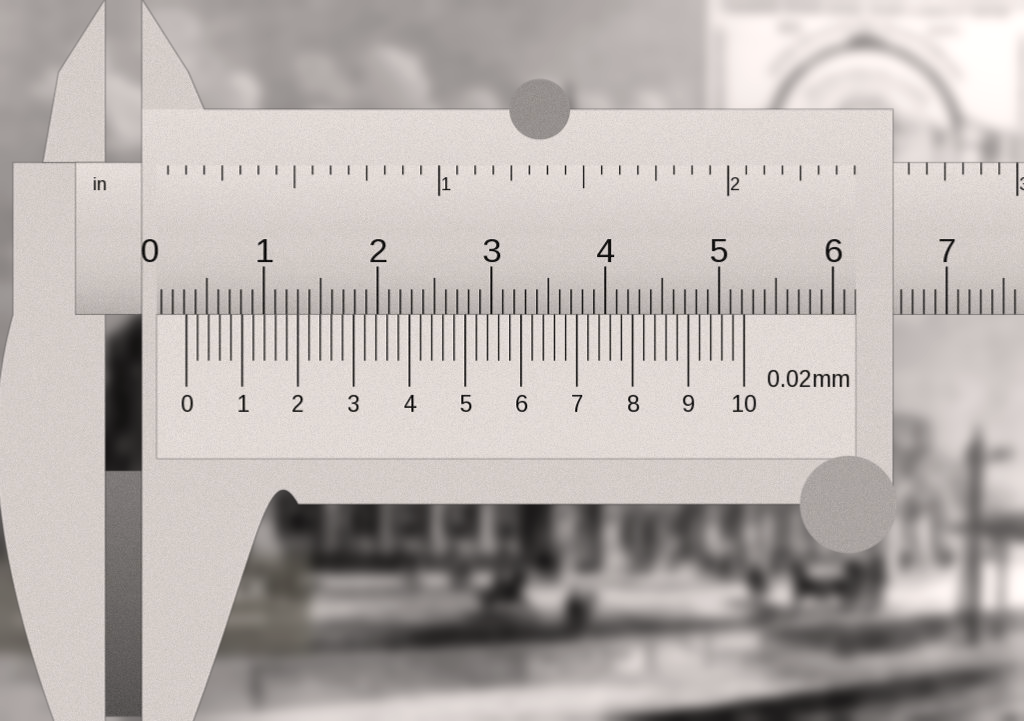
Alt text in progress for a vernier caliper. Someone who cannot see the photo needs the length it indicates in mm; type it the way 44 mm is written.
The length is 3.2 mm
